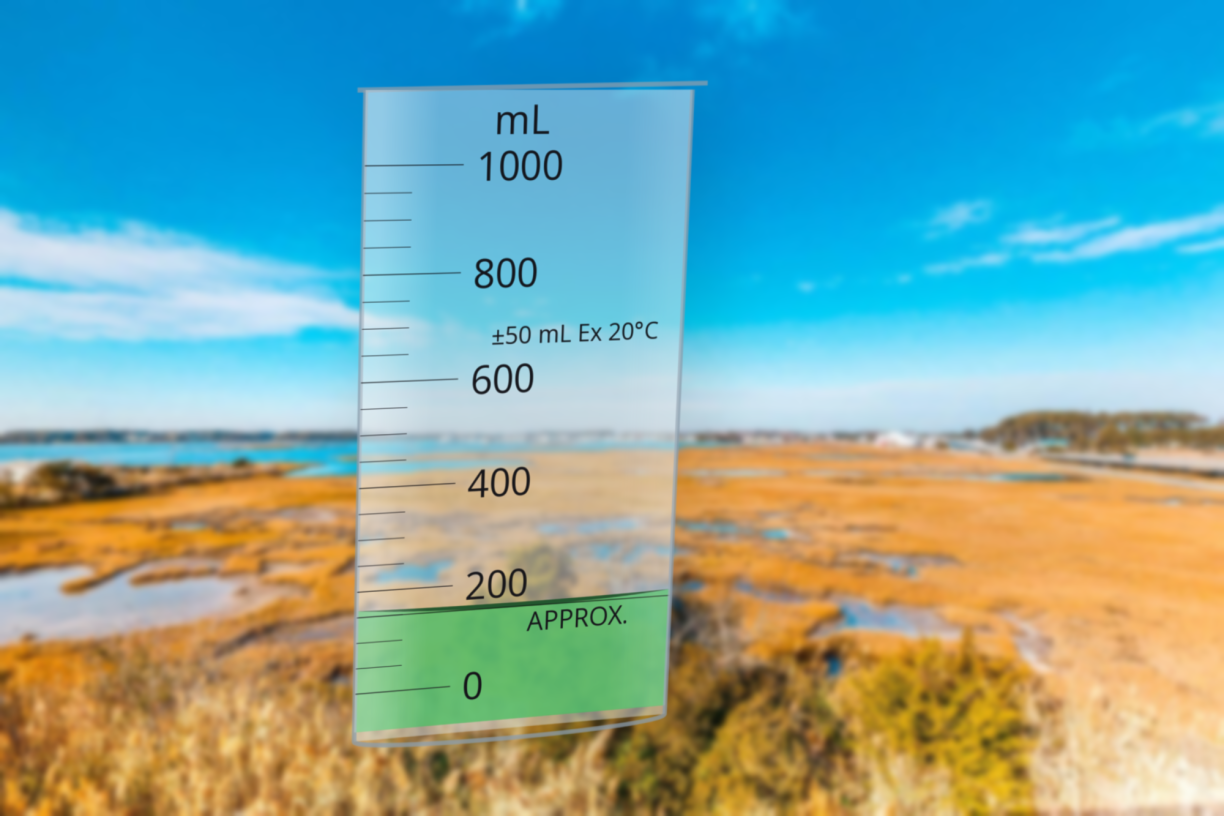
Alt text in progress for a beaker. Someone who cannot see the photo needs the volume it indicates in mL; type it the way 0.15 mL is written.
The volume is 150 mL
